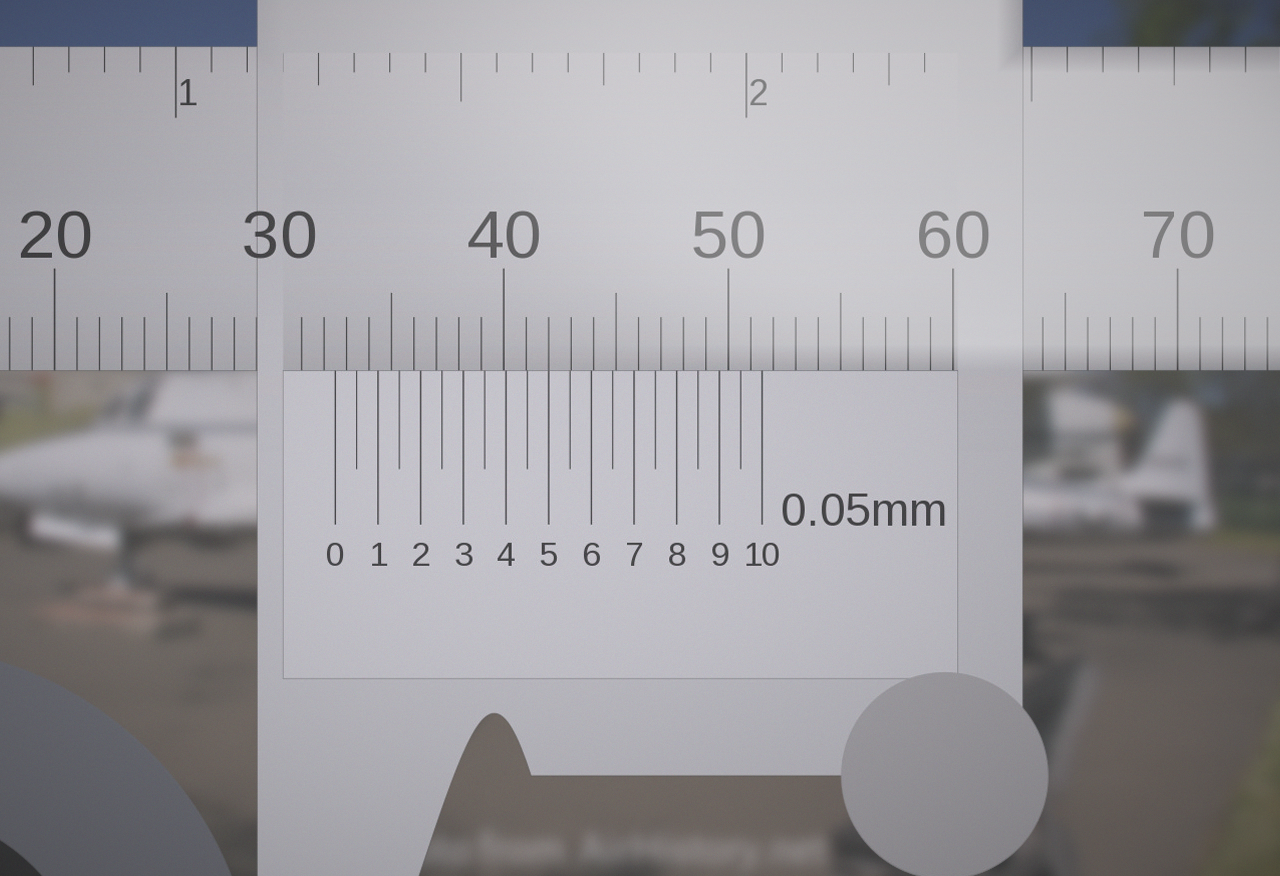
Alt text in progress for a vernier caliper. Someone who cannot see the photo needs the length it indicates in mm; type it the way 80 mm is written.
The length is 32.5 mm
